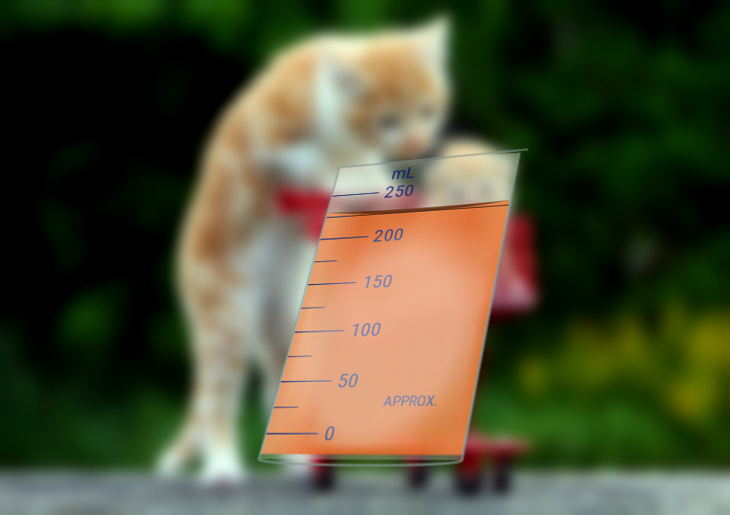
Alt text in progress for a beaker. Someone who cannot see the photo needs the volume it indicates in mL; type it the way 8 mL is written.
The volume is 225 mL
